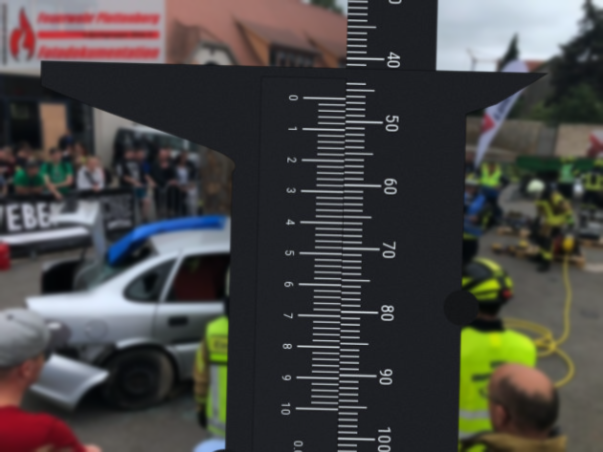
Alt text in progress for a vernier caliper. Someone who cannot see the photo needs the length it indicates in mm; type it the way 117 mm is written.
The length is 46.4 mm
